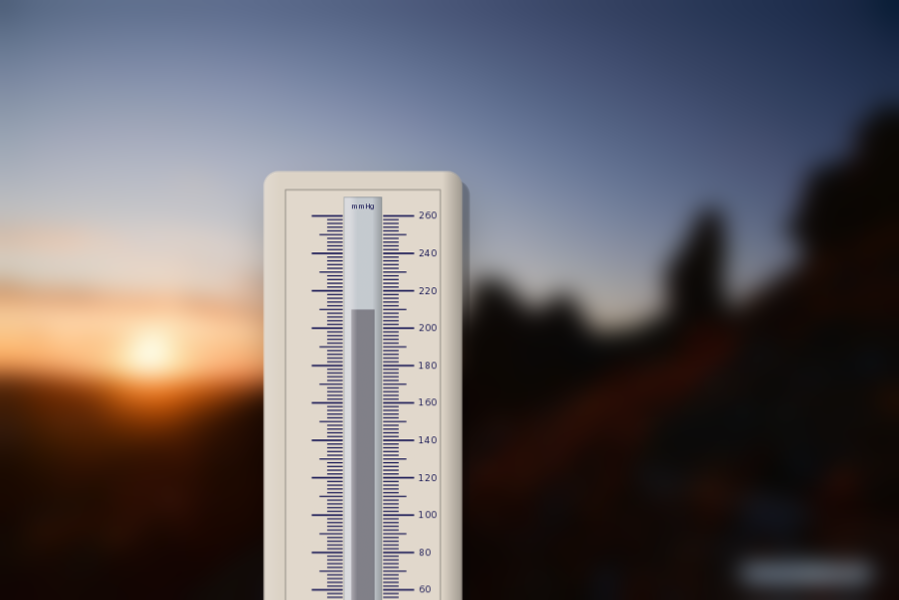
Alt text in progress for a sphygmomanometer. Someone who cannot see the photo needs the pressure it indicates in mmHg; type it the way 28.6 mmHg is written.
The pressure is 210 mmHg
